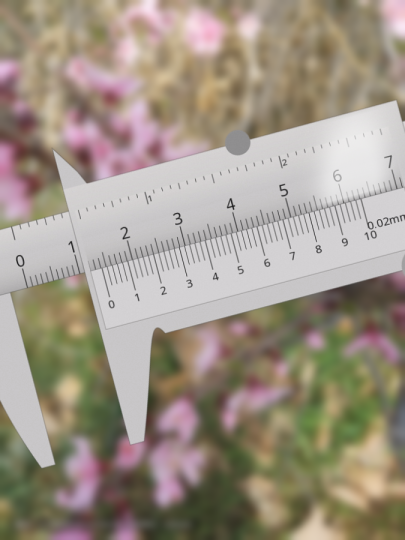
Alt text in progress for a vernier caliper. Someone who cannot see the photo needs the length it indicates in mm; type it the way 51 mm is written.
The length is 14.2 mm
